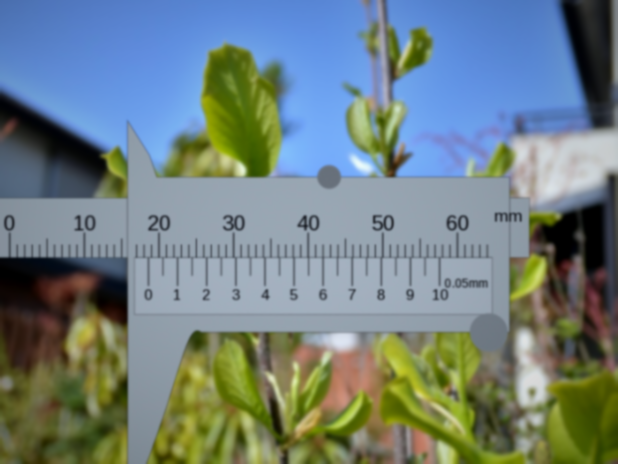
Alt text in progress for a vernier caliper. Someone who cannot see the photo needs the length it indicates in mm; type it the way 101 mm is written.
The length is 18.6 mm
